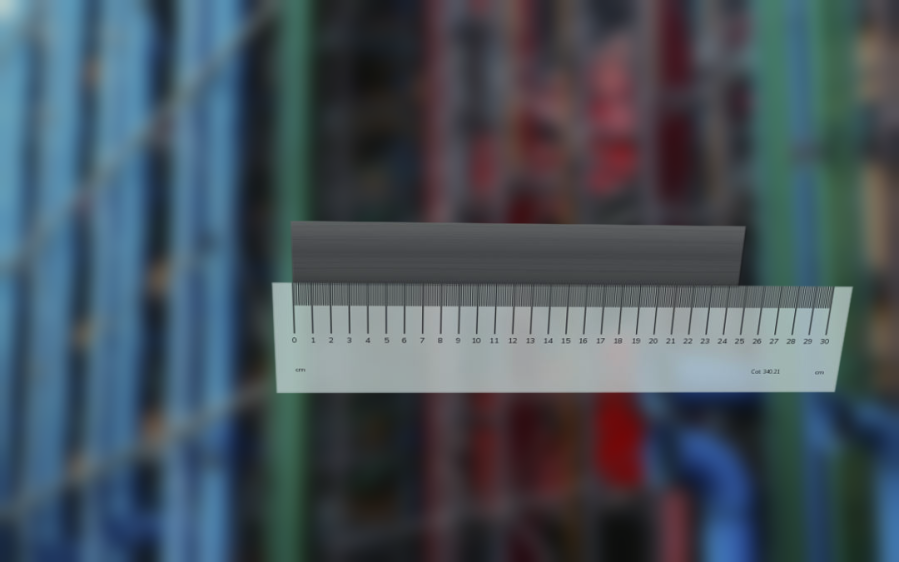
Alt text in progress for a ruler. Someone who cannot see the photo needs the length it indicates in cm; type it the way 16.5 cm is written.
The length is 24.5 cm
